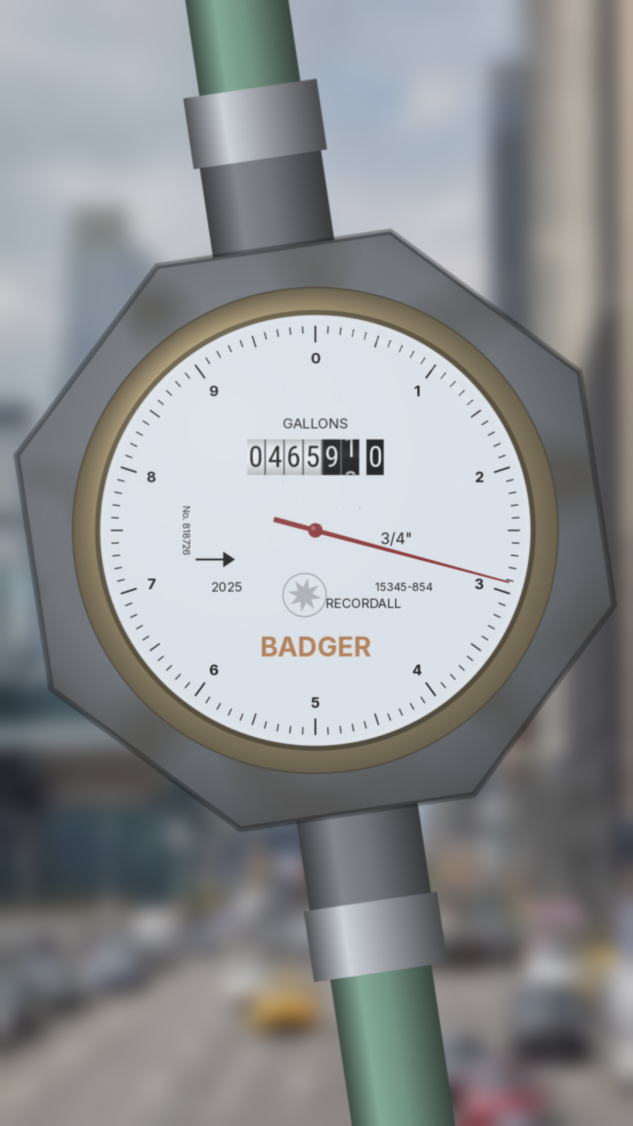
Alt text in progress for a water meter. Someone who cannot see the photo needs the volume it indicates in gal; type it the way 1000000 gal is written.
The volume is 465912.9 gal
